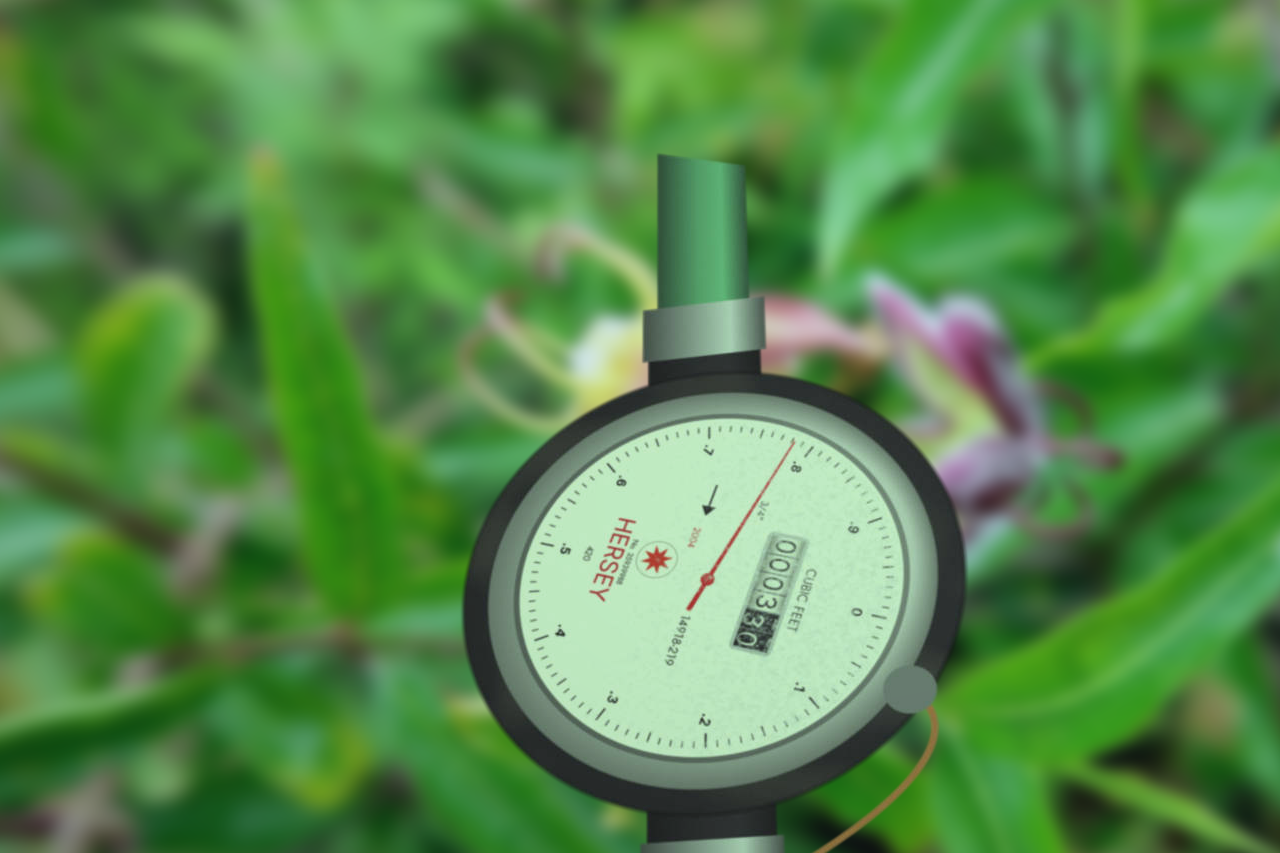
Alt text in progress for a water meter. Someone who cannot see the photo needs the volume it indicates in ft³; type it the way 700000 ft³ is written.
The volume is 329.78 ft³
